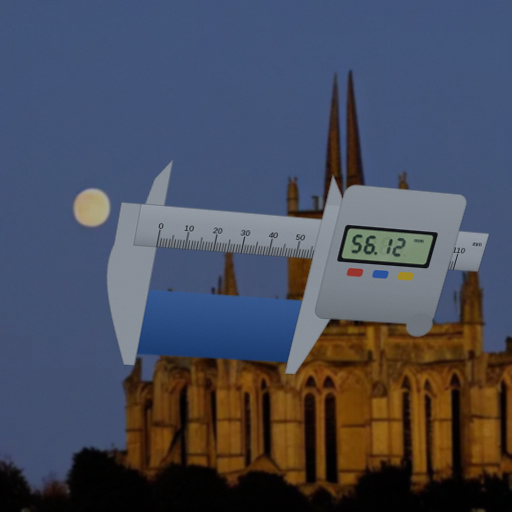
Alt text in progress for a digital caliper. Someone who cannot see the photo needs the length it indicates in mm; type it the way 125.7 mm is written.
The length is 56.12 mm
